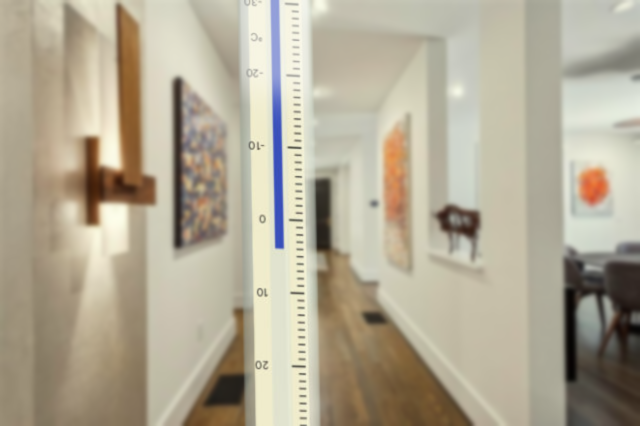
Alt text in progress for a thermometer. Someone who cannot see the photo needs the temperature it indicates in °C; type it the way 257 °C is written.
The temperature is 4 °C
